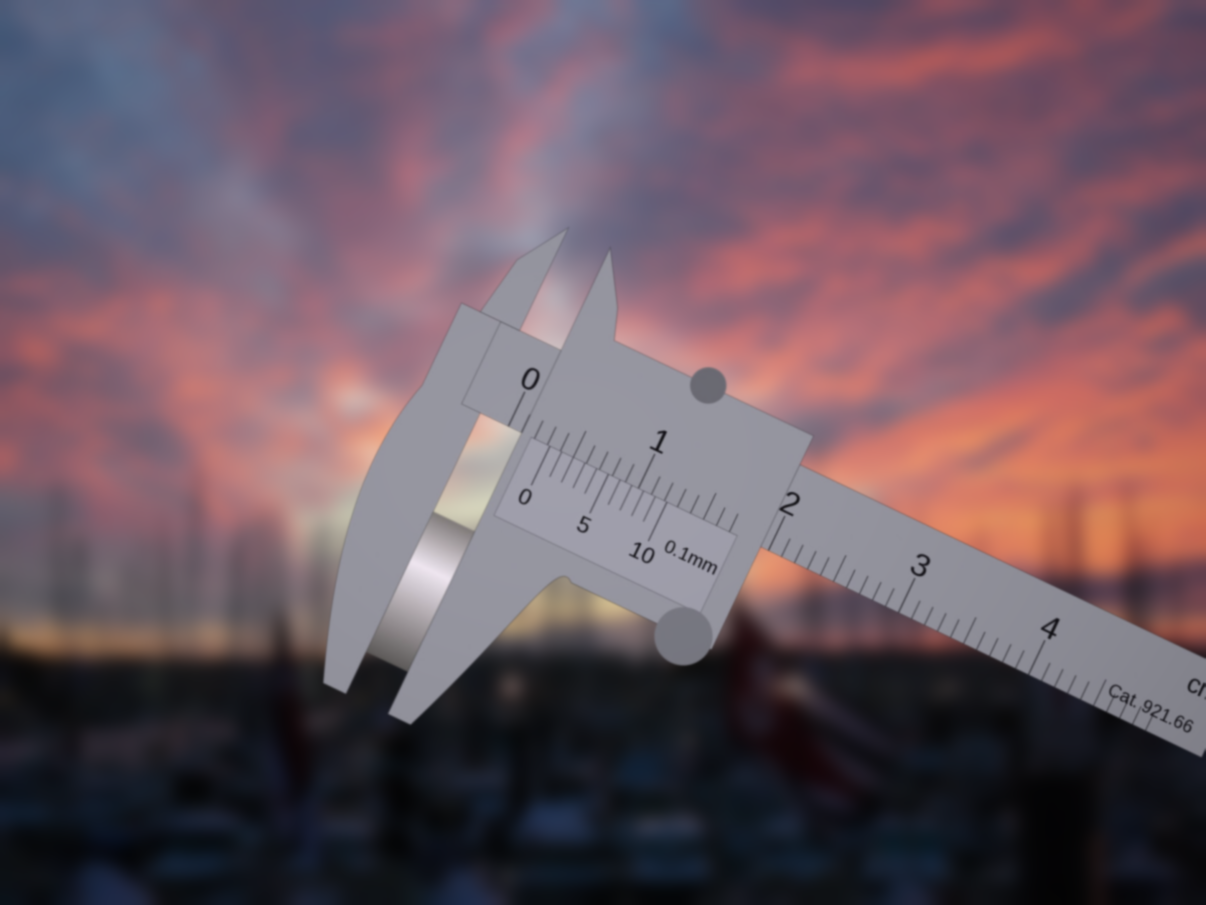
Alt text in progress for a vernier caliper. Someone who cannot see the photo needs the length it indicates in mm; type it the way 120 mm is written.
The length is 3.2 mm
